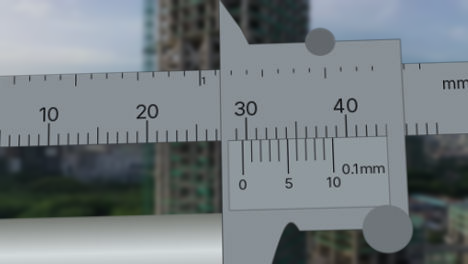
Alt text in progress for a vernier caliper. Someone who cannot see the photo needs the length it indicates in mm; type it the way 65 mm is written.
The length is 29.6 mm
